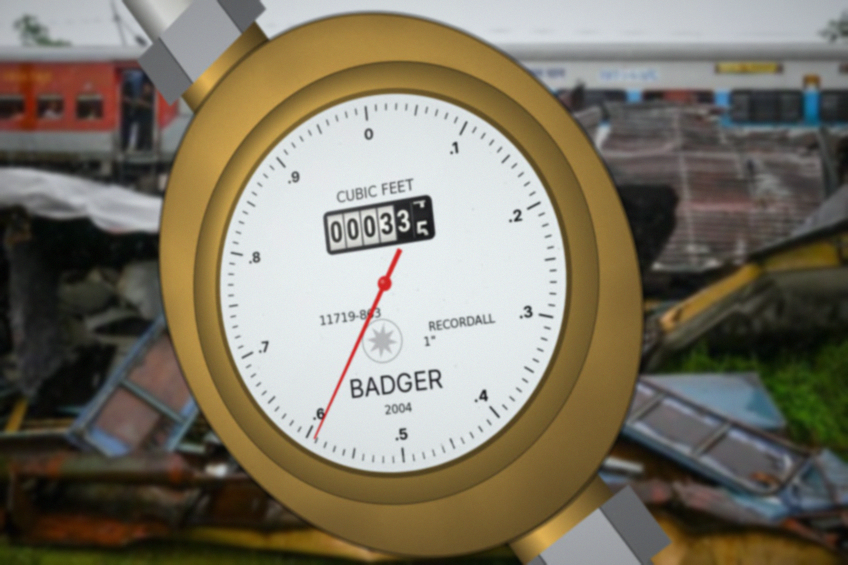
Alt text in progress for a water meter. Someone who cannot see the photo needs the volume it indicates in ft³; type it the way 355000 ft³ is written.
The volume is 334.59 ft³
